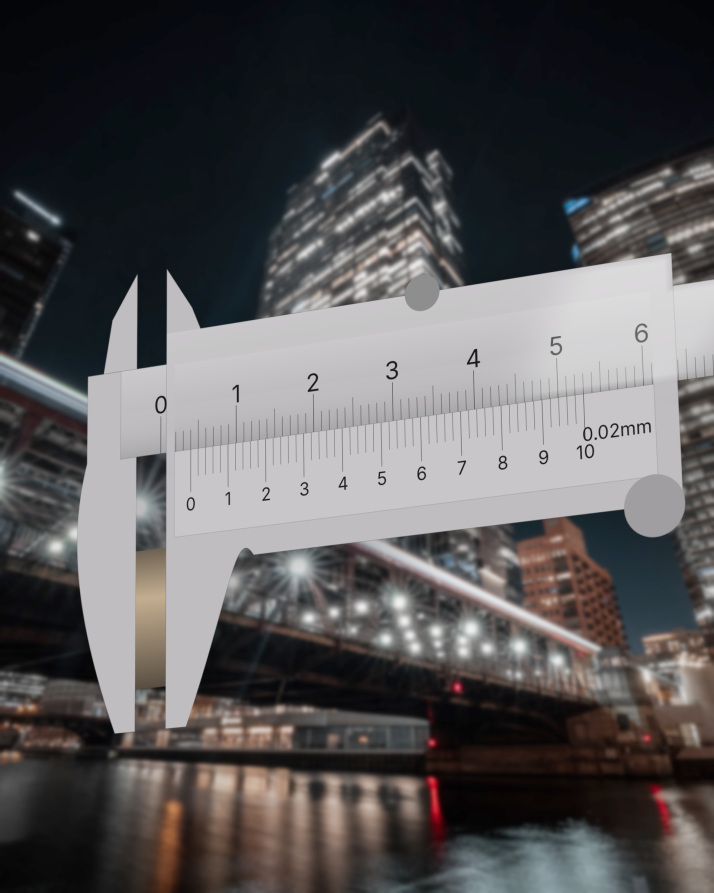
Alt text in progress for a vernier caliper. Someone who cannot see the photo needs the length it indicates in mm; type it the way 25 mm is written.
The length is 4.0 mm
